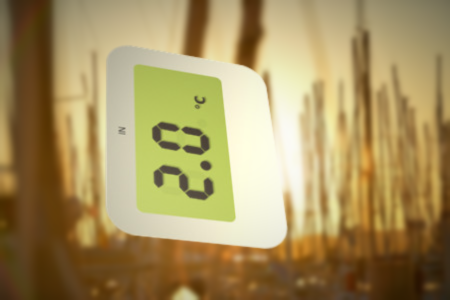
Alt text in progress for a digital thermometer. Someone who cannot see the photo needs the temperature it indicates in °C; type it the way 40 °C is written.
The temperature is 2.0 °C
